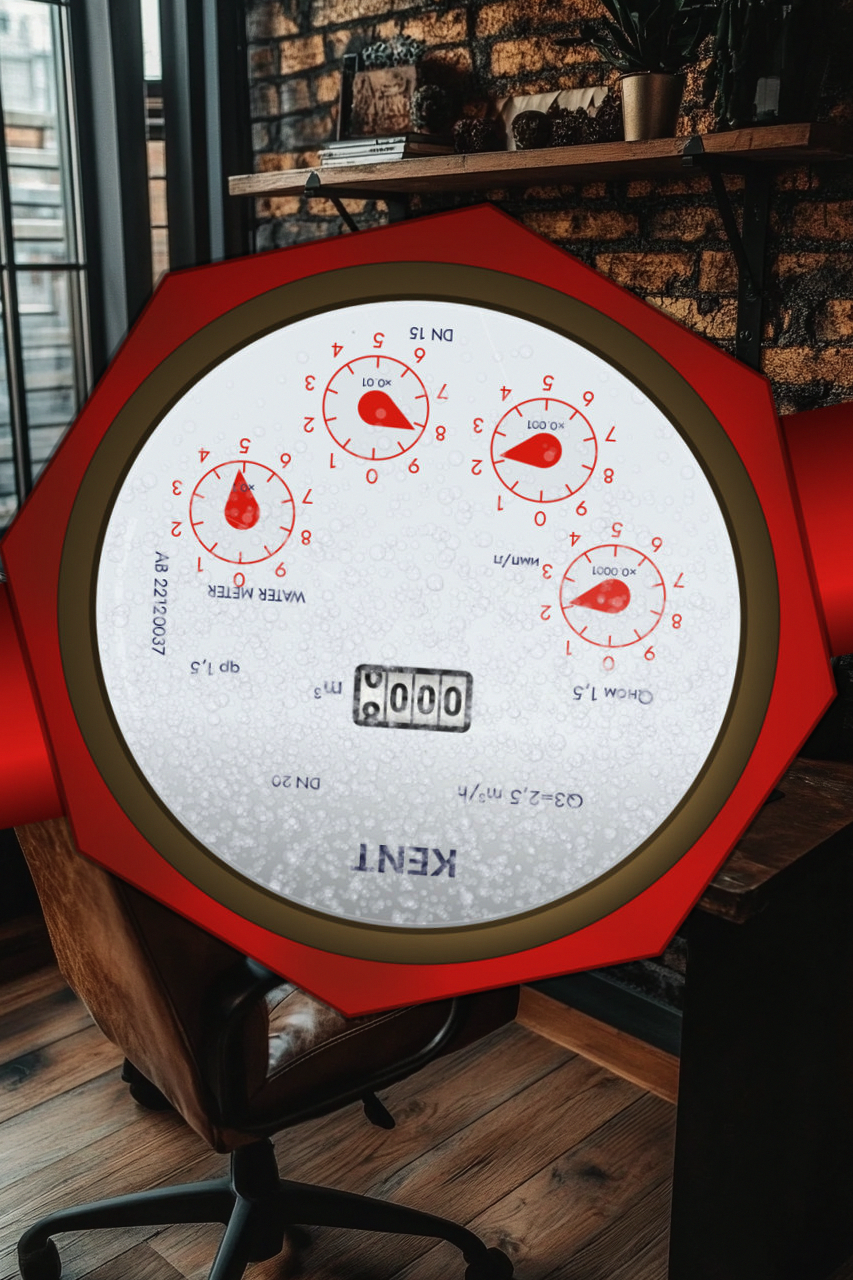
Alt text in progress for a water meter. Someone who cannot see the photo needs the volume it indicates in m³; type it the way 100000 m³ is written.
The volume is 8.4822 m³
